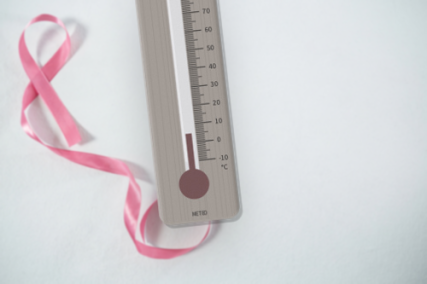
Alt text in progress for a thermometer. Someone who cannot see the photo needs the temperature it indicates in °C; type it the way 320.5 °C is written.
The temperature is 5 °C
